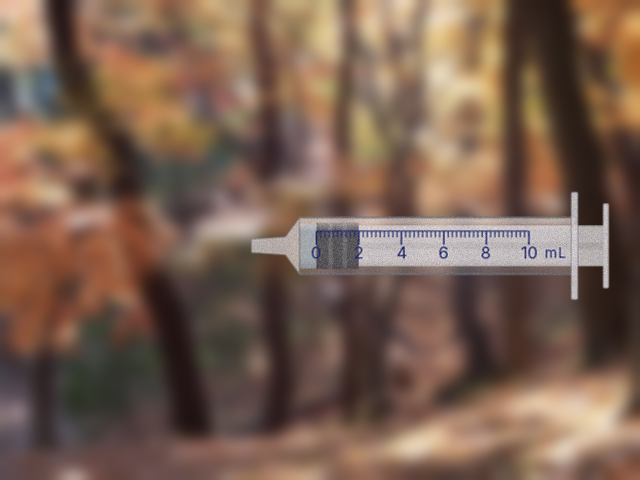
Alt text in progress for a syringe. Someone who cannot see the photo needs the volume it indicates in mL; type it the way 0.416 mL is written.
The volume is 0 mL
